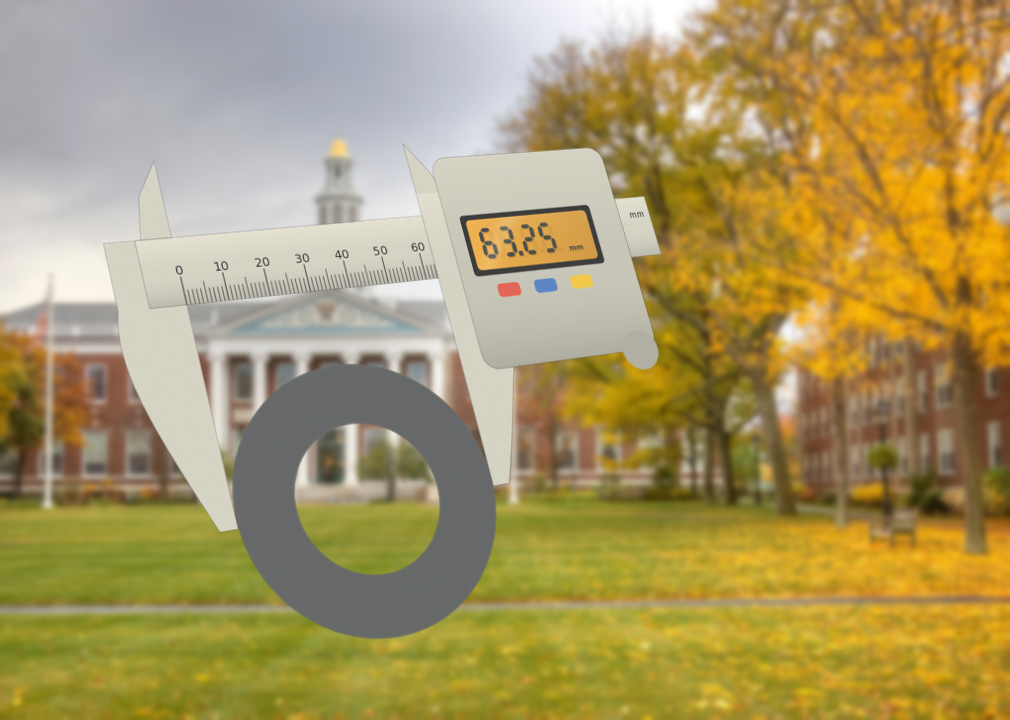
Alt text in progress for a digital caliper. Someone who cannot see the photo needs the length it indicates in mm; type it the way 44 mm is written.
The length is 63.25 mm
